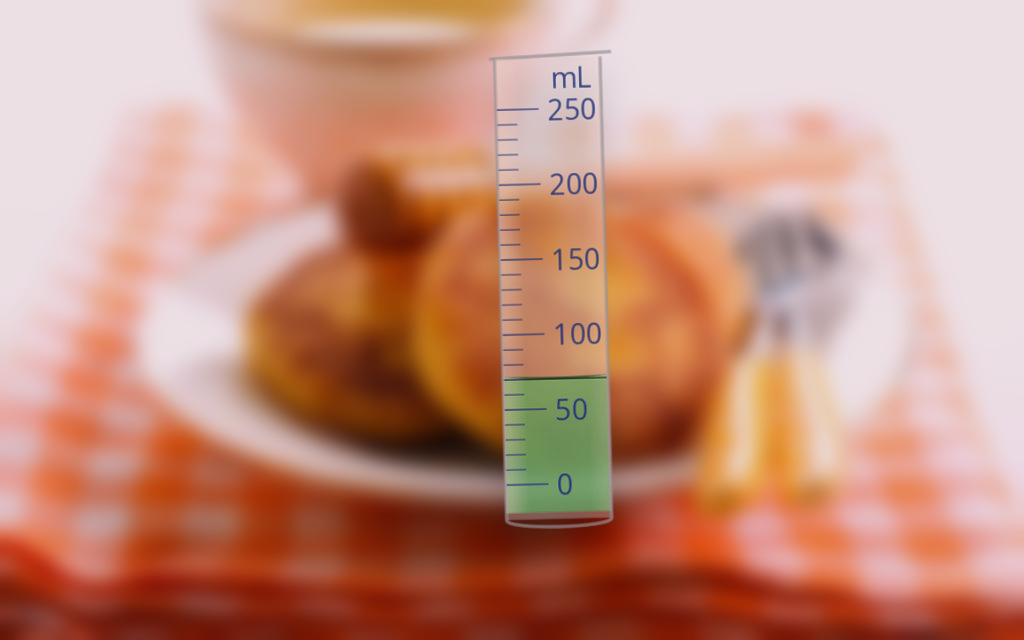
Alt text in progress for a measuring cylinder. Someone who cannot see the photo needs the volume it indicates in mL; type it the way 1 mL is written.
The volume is 70 mL
